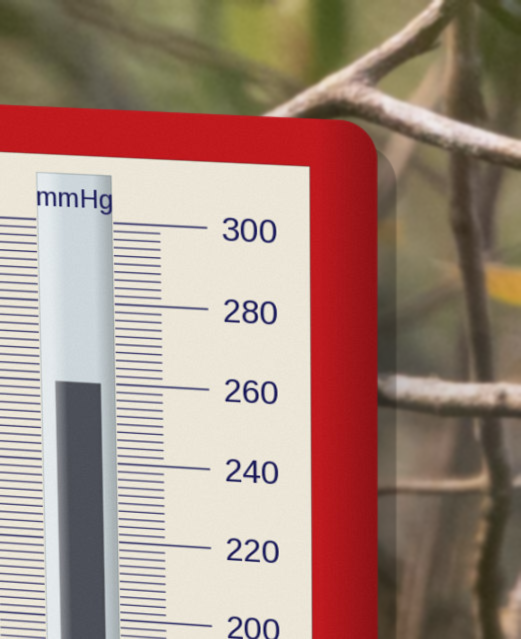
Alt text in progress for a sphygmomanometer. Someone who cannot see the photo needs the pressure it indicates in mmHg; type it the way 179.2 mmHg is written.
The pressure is 260 mmHg
